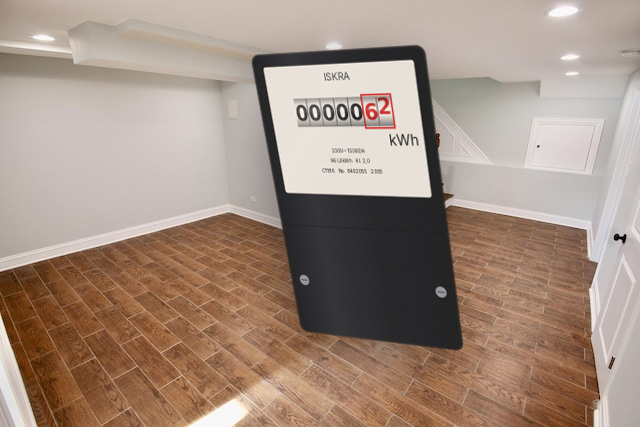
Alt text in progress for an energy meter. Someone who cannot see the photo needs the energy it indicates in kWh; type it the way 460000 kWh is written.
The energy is 0.62 kWh
